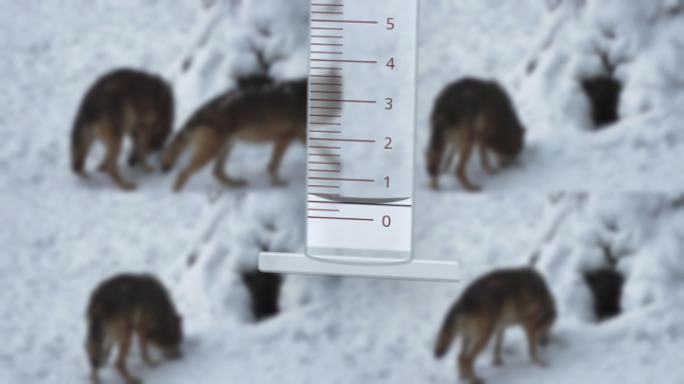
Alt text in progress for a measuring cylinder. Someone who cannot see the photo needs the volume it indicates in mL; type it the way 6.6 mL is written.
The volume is 0.4 mL
